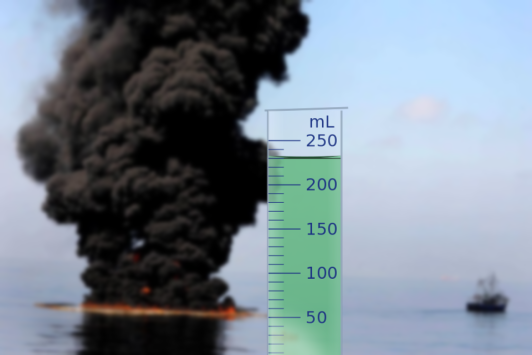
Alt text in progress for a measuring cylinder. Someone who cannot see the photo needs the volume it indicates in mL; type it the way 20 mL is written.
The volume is 230 mL
